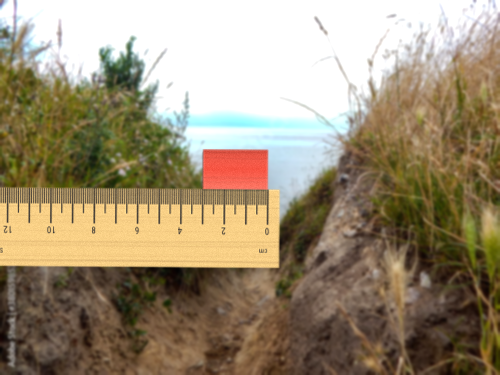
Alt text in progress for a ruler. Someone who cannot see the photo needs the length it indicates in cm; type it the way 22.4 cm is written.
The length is 3 cm
